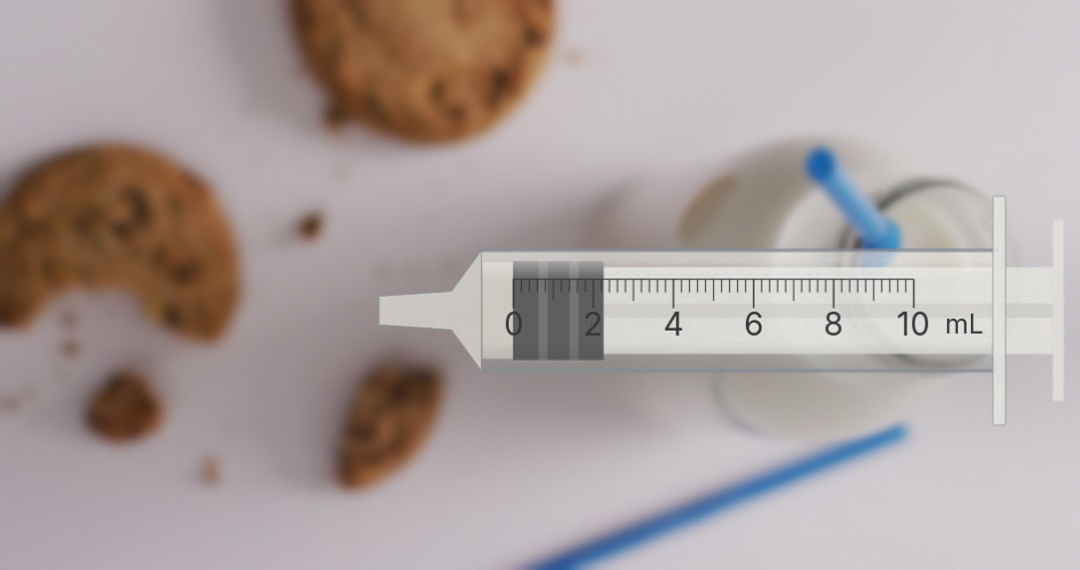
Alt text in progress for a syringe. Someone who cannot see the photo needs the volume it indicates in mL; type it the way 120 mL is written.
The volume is 0 mL
